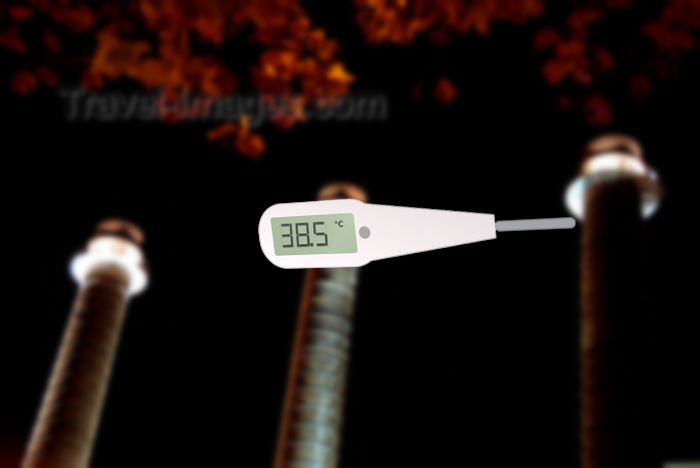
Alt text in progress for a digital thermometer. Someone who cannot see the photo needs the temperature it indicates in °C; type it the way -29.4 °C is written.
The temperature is 38.5 °C
